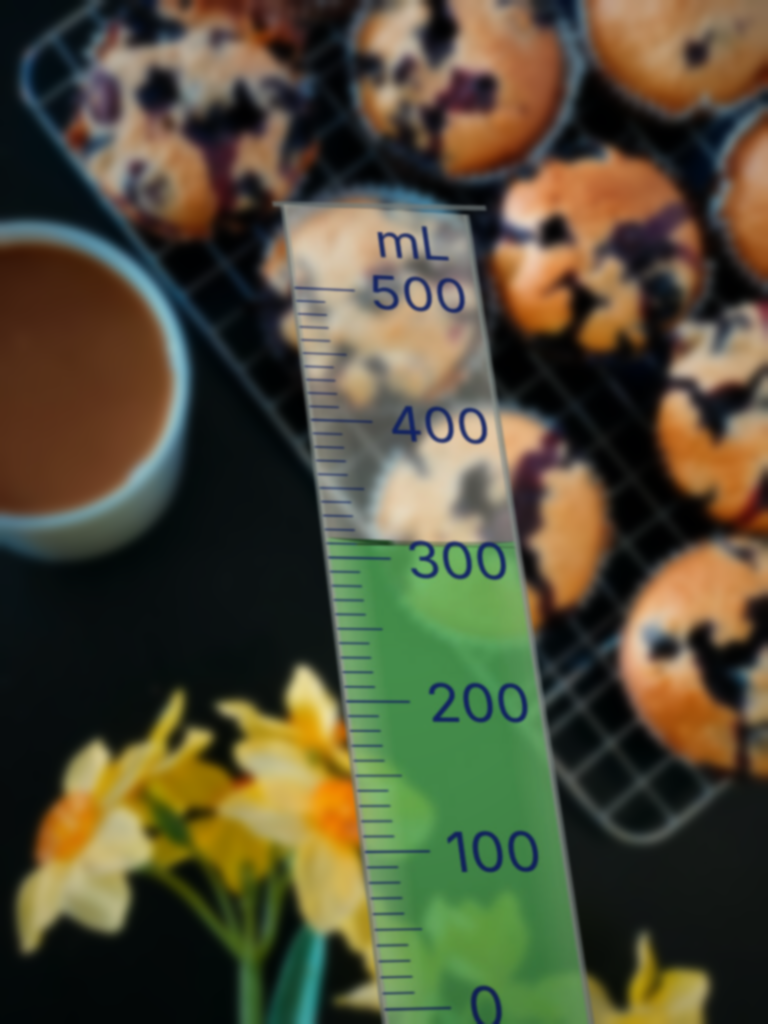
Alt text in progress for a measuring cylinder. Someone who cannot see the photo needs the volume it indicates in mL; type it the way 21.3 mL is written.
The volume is 310 mL
